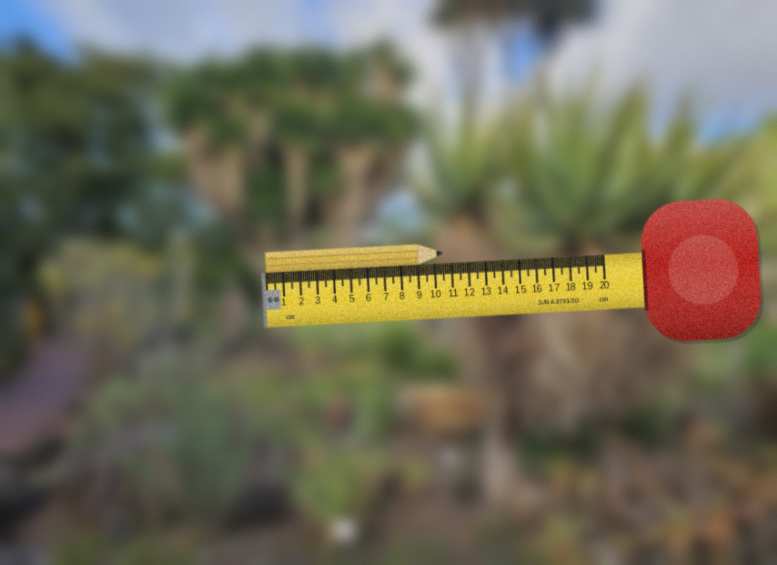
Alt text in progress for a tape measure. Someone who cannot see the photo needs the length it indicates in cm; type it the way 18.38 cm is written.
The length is 10.5 cm
